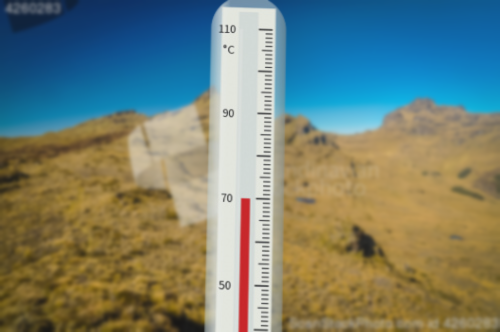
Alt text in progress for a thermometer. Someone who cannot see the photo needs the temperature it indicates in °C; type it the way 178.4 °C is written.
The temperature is 70 °C
